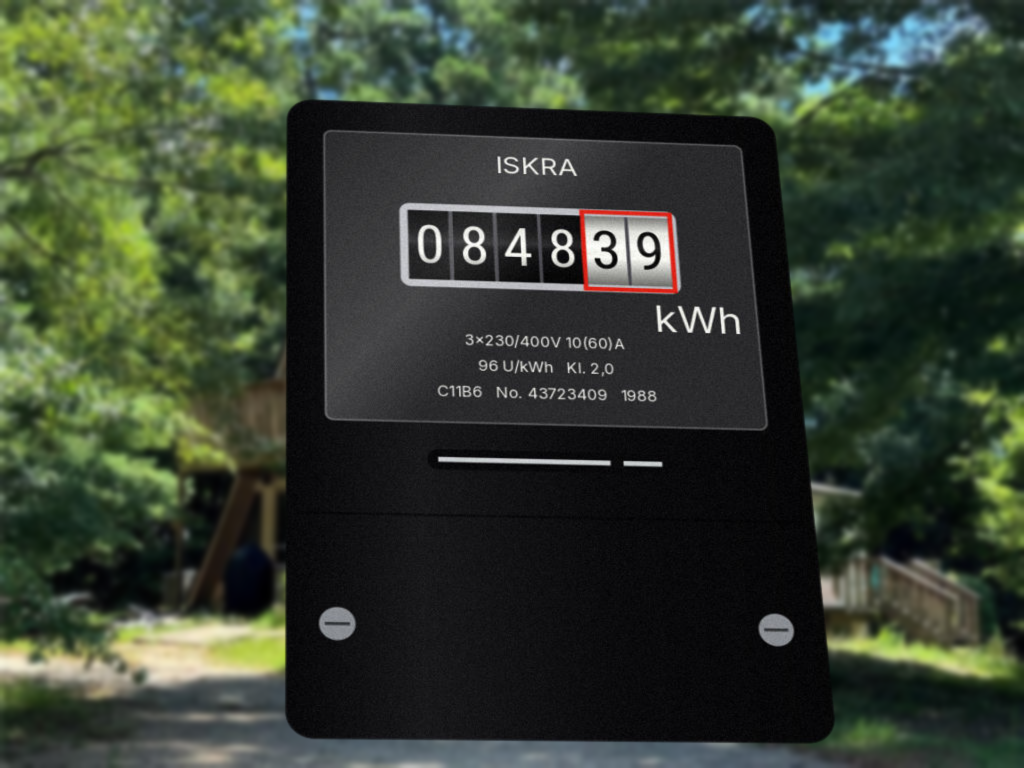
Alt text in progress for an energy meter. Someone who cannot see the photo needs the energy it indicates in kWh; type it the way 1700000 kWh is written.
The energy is 848.39 kWh
